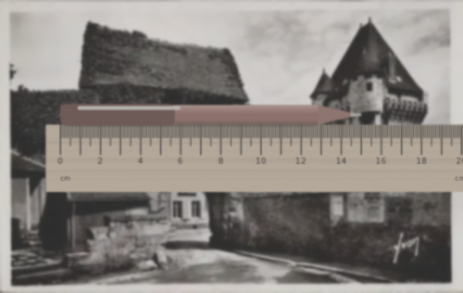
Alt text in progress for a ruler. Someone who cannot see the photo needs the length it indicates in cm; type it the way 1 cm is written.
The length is 15 cm
